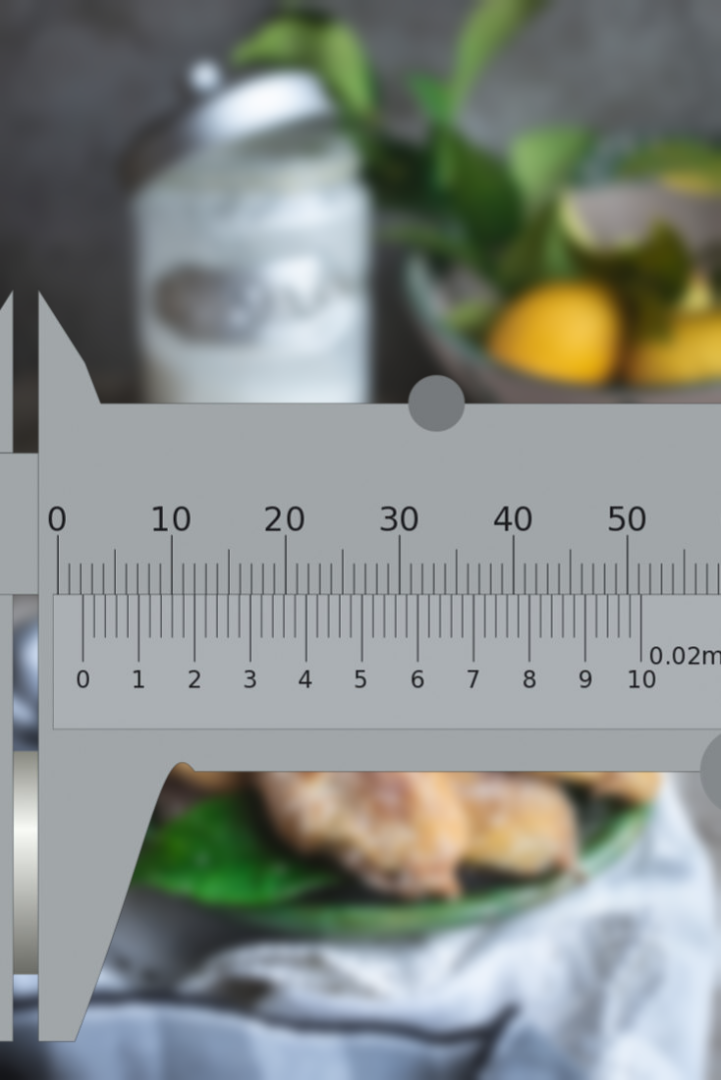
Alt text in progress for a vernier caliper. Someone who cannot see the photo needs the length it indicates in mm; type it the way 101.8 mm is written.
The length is 2.2 mm
